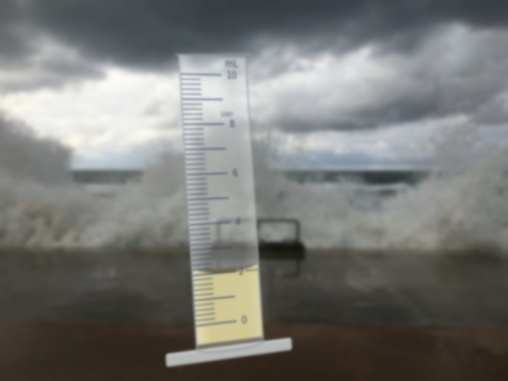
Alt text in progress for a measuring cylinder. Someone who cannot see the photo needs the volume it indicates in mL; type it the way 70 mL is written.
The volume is 2 mL
